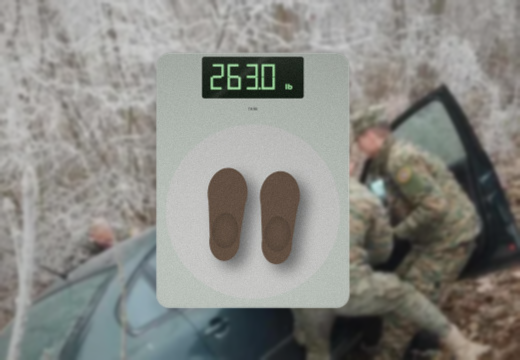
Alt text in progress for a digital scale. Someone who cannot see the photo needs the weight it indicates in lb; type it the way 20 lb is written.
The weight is 263.0 lb
